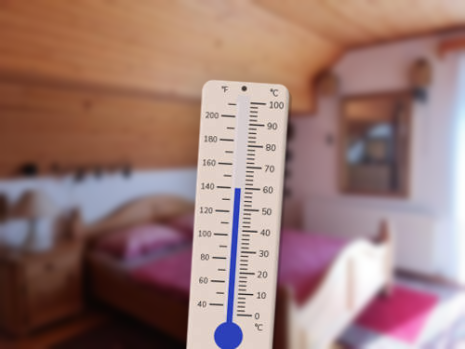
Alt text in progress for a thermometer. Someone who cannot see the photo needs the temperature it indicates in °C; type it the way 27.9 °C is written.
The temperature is 60 °C
